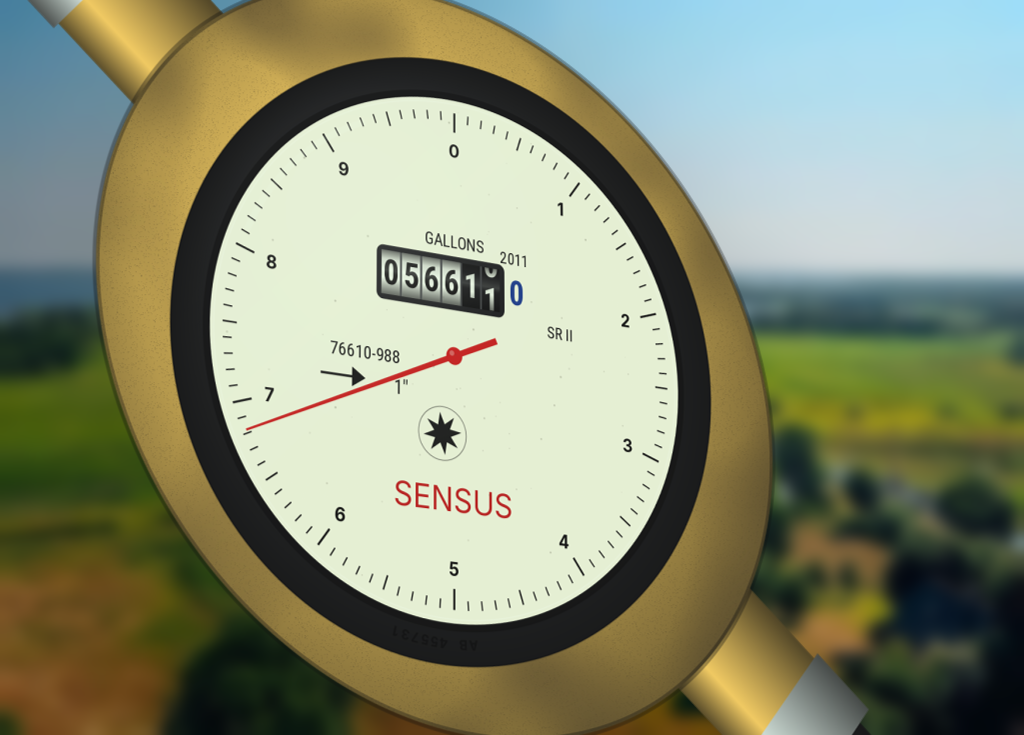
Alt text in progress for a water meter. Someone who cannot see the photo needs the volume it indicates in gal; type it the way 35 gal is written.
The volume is 566106.8 gal
